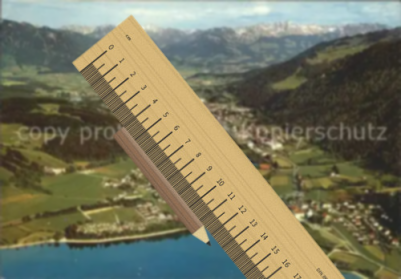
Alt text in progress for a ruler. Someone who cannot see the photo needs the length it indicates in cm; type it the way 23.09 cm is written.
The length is 8.5 cm
